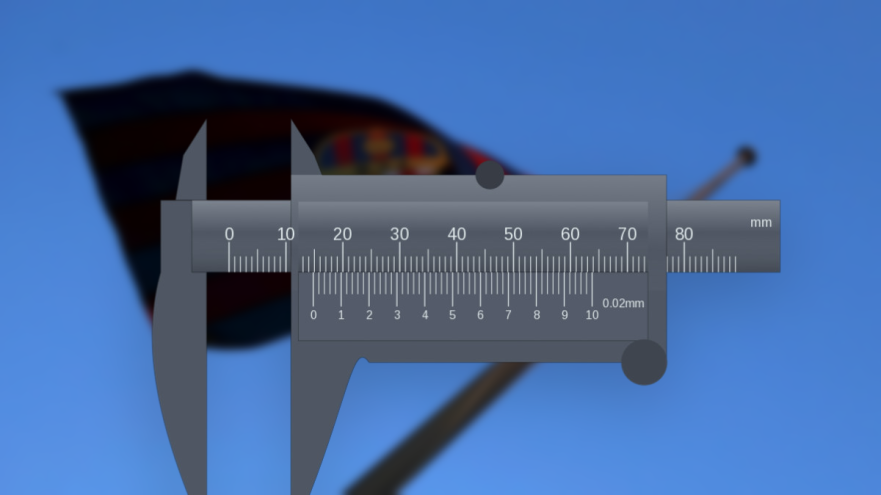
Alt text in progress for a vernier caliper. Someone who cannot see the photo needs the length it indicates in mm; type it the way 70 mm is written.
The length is 14.8 mm
